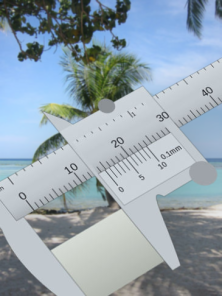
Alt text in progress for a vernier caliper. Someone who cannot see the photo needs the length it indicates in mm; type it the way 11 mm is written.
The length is 14.8 mm
